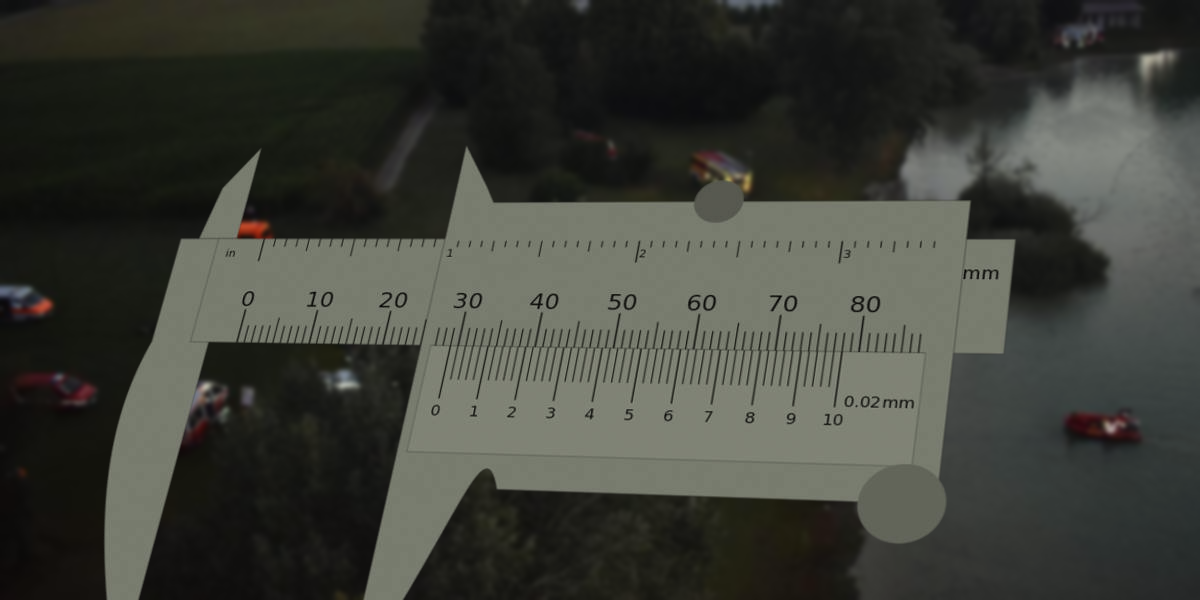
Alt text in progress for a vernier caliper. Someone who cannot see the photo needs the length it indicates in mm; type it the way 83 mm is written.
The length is 29.0 mm
